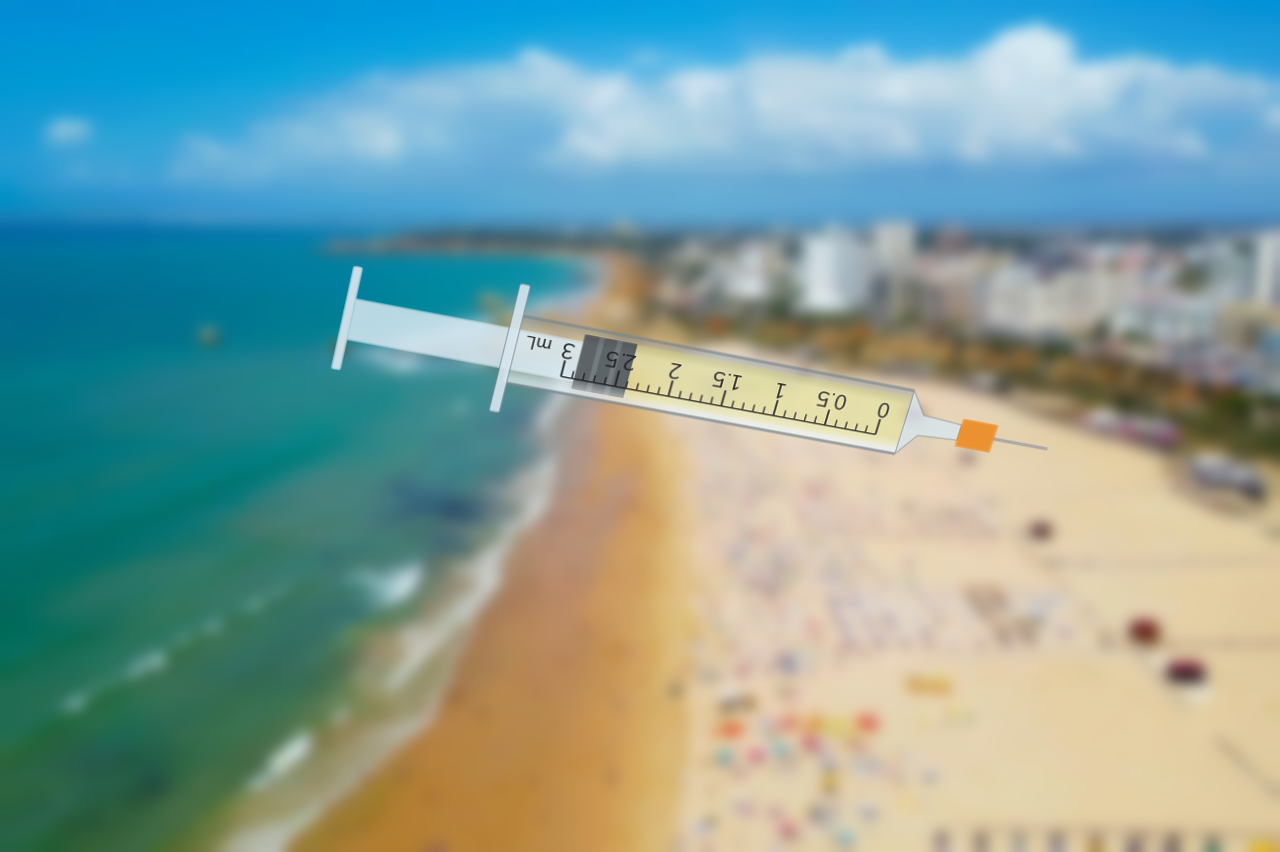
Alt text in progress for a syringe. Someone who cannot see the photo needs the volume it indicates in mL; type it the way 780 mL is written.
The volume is 2.4 mL
